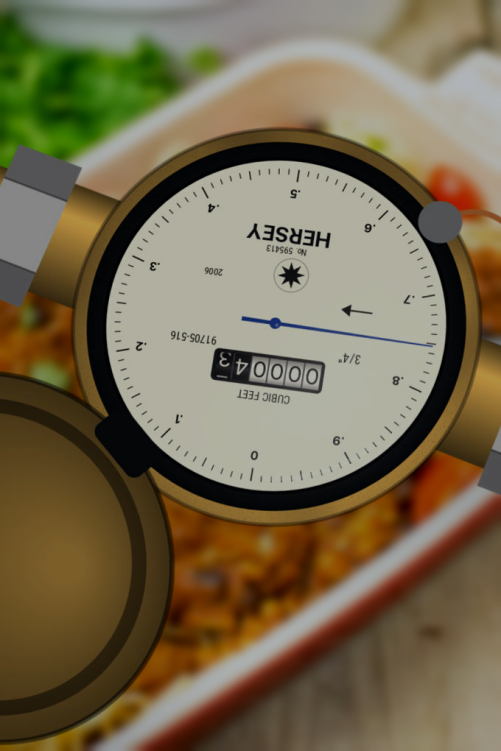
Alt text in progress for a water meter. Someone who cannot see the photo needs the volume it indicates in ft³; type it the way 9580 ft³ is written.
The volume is 42.75 ft³
